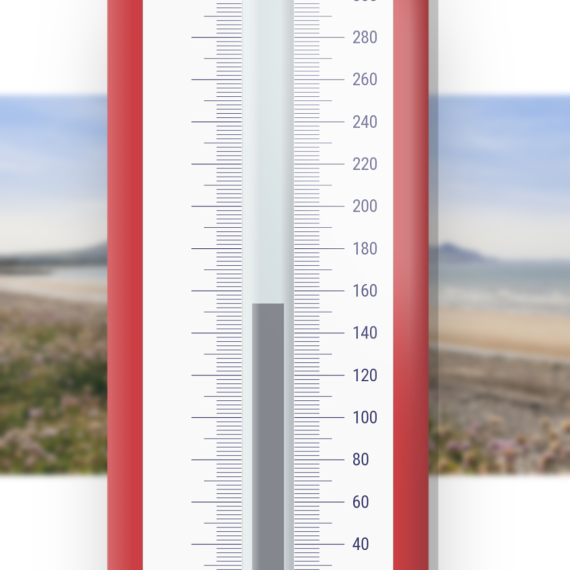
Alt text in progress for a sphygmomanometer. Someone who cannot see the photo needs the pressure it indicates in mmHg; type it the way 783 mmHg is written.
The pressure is 154 mmHg
